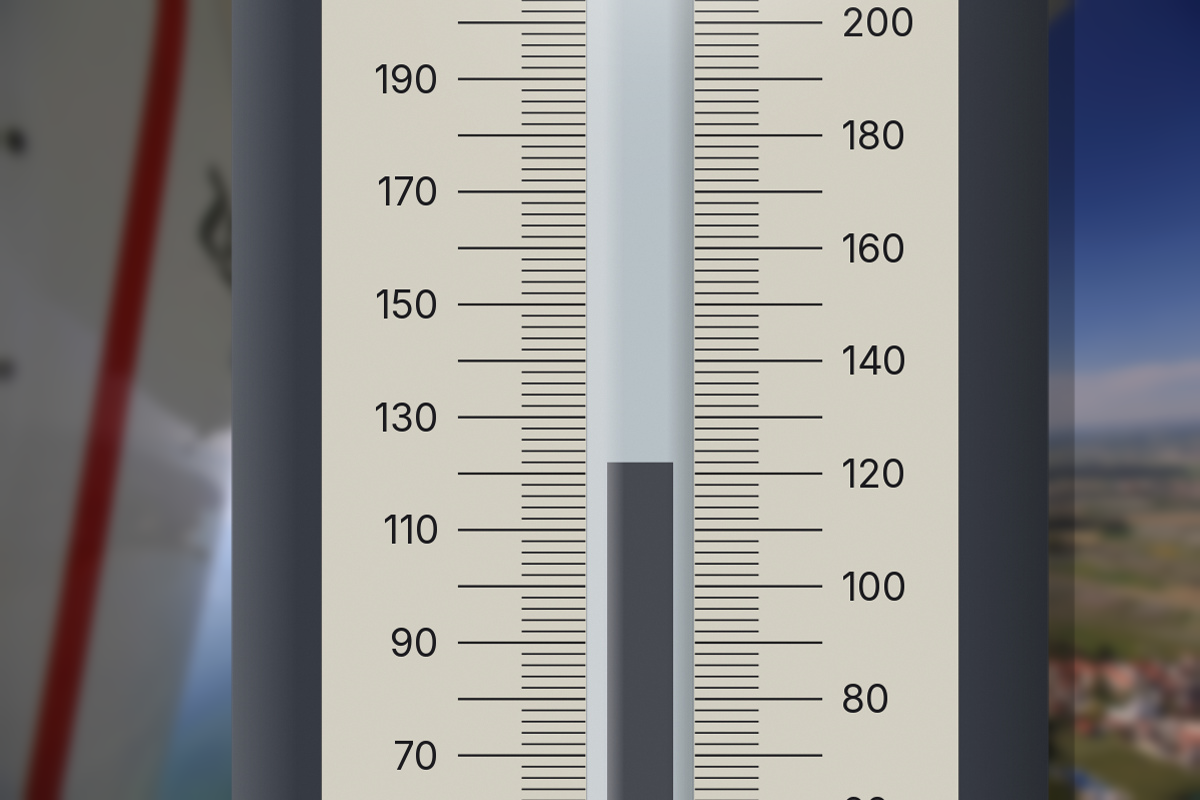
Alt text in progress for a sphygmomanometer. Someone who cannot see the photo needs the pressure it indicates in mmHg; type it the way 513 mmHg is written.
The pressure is 122 mmHg
